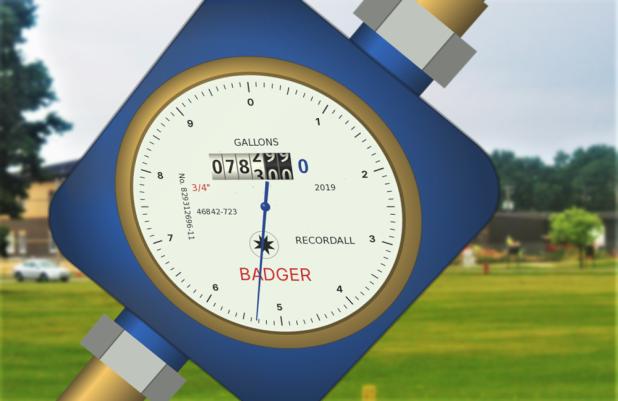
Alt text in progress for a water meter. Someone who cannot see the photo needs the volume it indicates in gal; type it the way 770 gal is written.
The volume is 782995.3 gal
